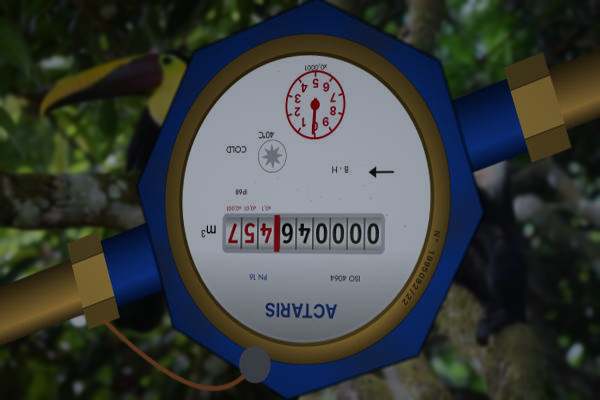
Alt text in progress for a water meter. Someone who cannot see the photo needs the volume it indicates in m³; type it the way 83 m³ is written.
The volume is 46.4570 m³
